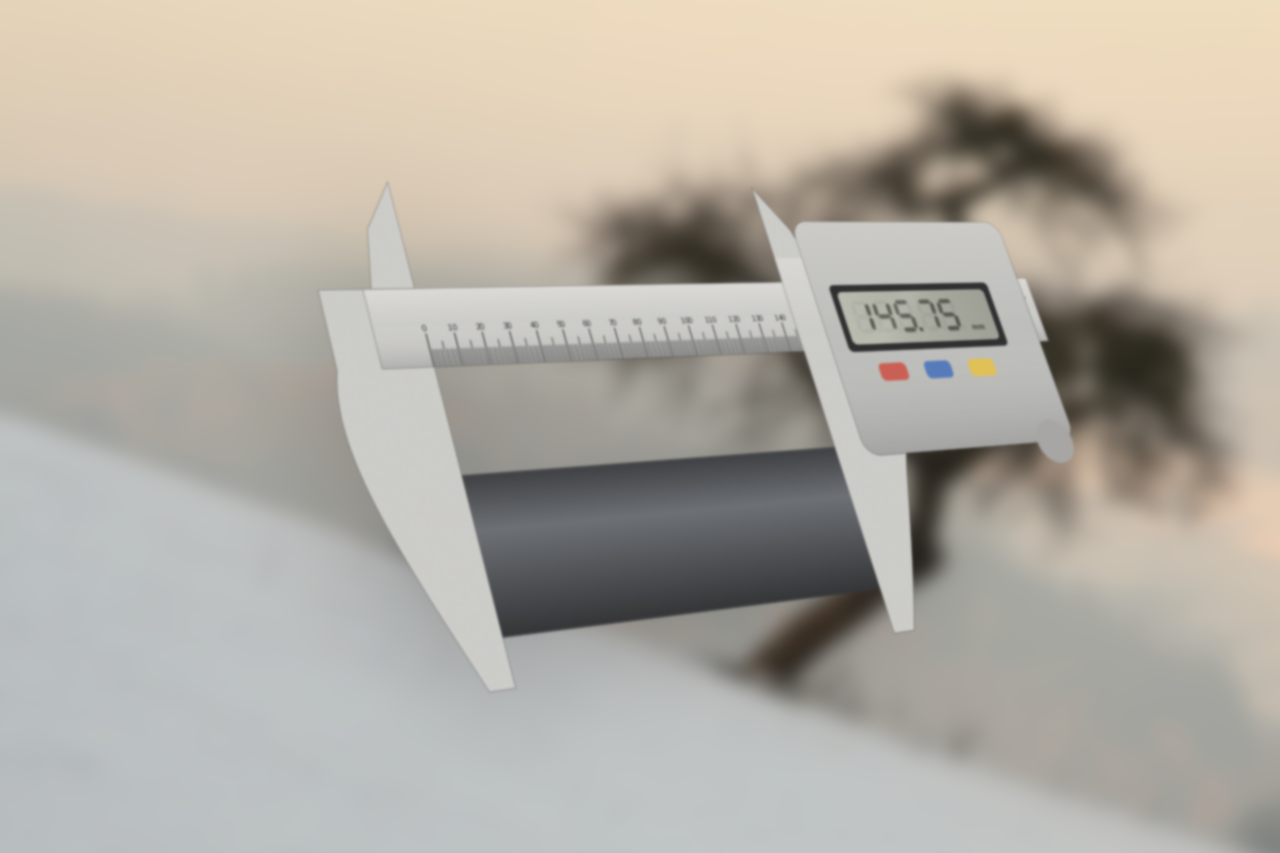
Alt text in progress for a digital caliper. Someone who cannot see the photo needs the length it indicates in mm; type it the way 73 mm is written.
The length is 145.75 mm
